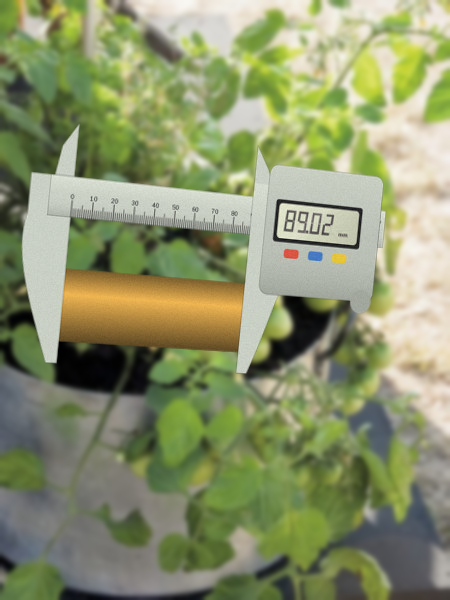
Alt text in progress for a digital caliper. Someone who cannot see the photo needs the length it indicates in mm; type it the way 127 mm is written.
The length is 89.02 mm
